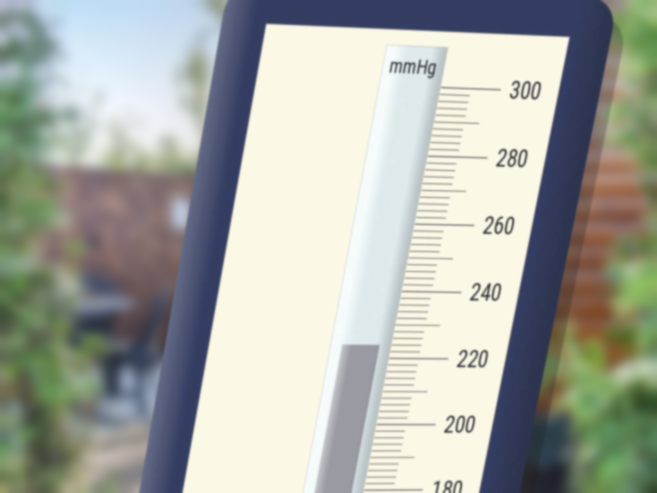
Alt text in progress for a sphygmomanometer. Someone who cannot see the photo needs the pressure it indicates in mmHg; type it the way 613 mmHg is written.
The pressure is 224 mmHg
